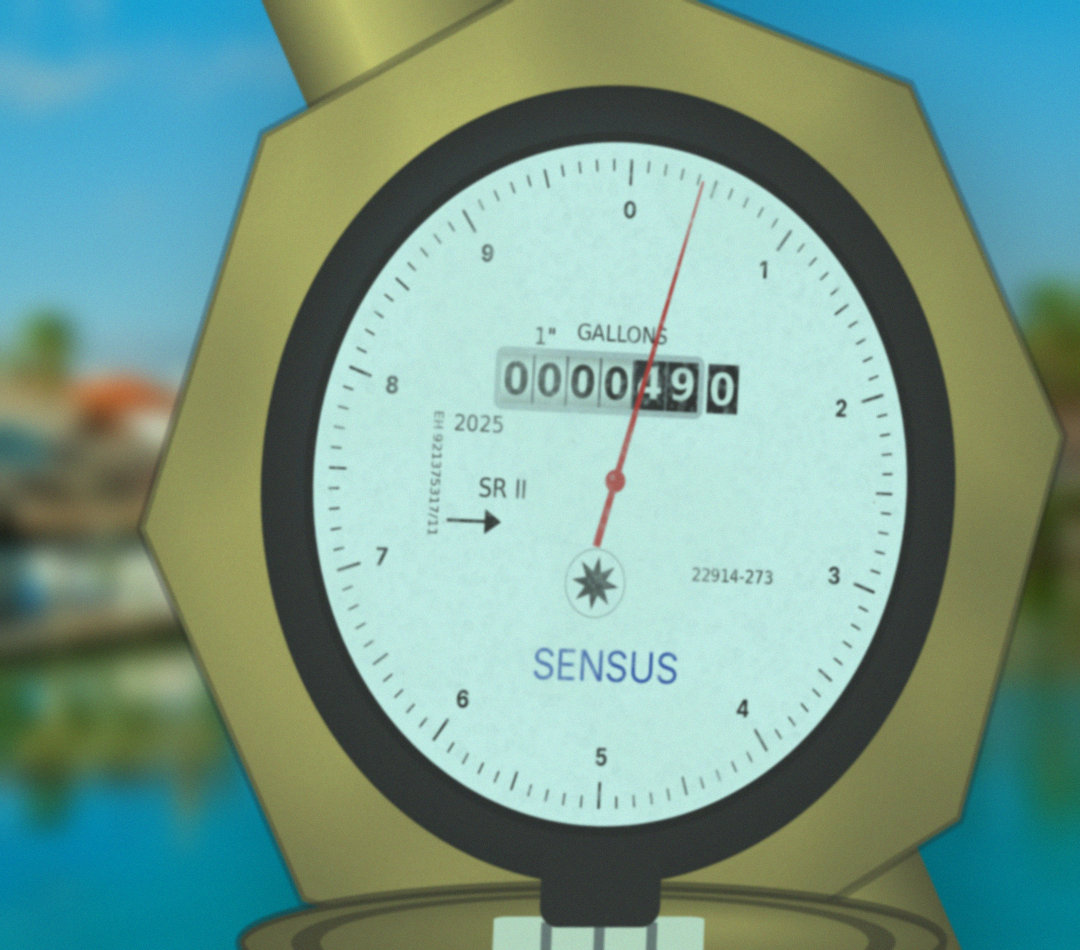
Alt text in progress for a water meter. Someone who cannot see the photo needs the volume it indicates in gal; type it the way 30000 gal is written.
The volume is 490.4 gal
